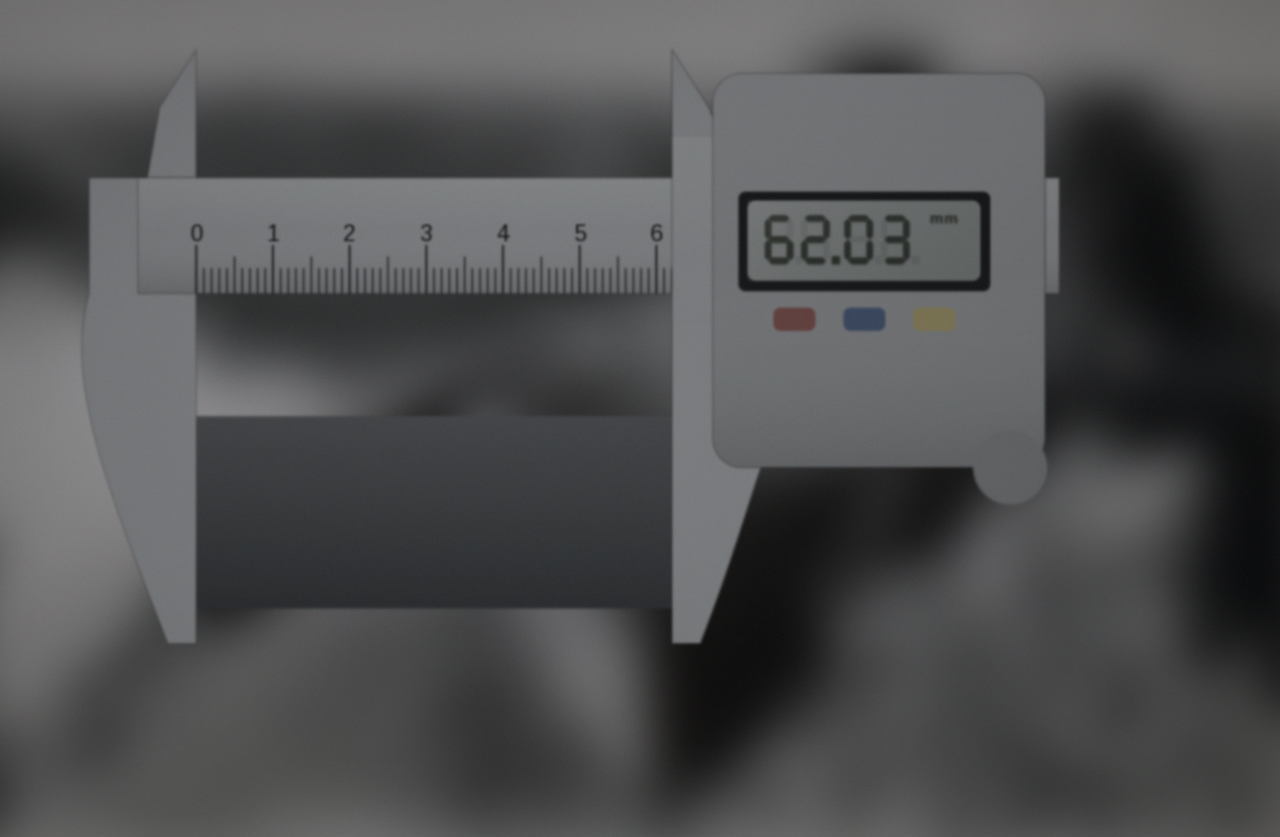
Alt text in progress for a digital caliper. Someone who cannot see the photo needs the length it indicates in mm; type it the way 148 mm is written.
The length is 62.03 mm
